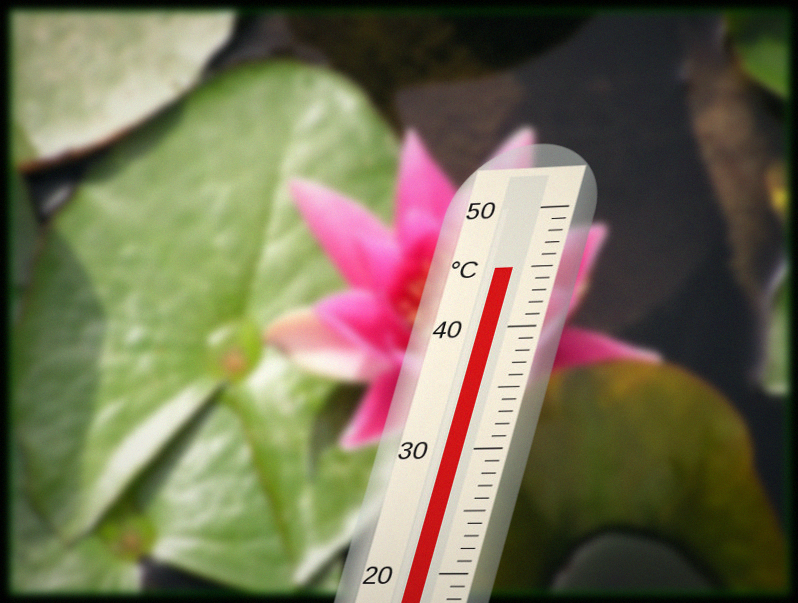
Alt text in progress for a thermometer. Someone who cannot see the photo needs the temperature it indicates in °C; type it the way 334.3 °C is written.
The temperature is 45 °C
